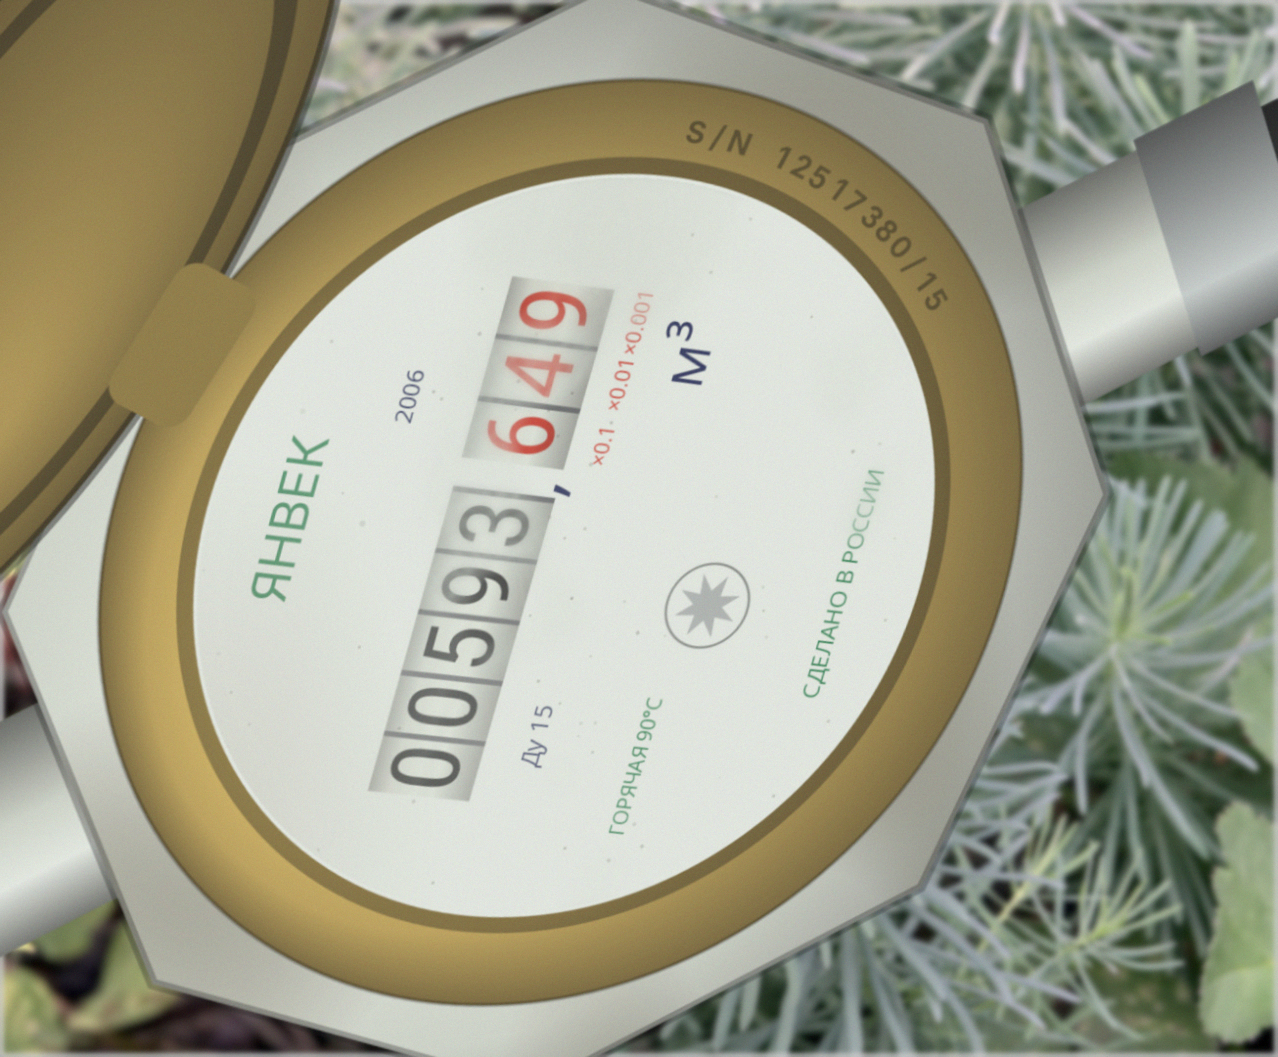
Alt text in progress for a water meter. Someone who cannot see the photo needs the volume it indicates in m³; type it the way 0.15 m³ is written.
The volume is 593.649 m³
